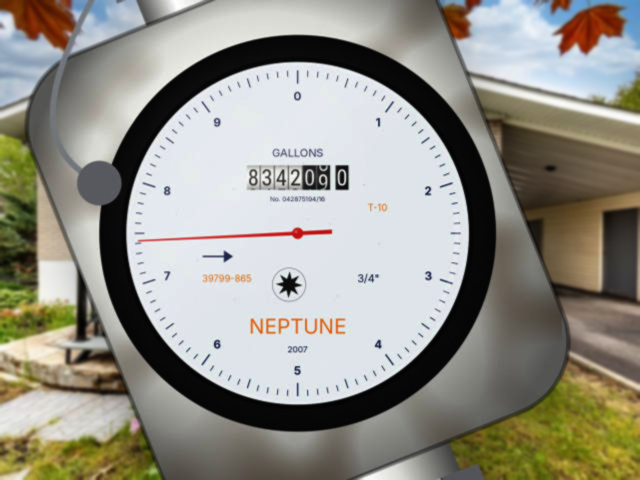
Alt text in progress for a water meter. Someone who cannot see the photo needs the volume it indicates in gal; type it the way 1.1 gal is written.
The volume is 8342087.4 gal
